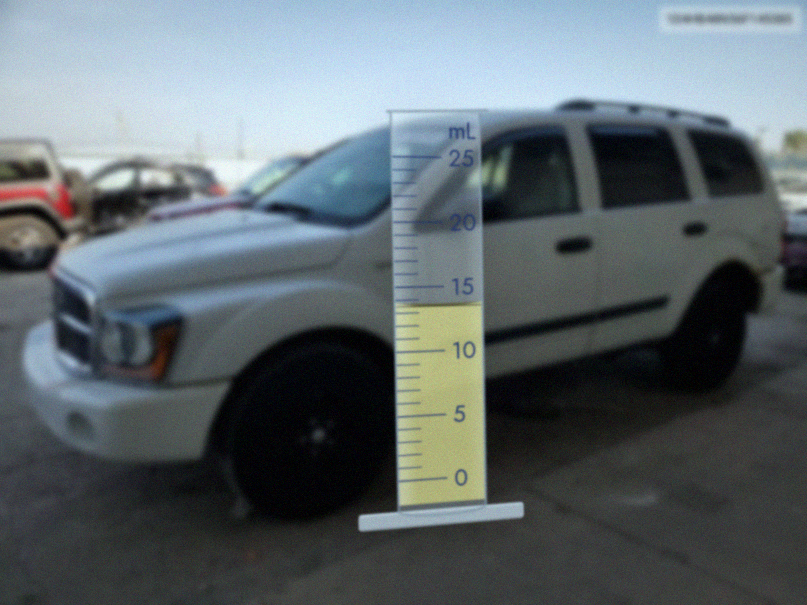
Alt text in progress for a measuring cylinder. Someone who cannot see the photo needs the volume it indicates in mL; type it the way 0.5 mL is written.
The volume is 13.5 mL
